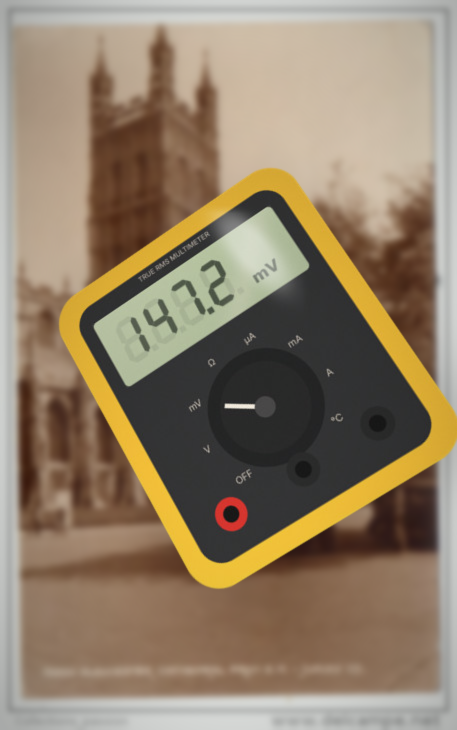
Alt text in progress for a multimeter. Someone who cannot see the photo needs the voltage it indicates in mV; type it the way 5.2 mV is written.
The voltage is 147.2 mV
